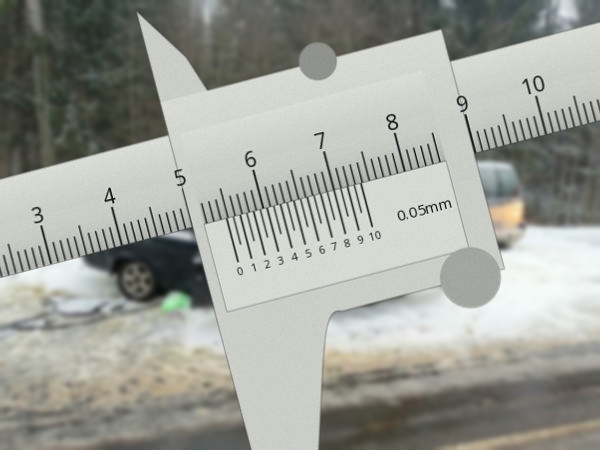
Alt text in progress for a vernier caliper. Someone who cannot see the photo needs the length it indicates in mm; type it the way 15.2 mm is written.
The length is 54.8 mm
